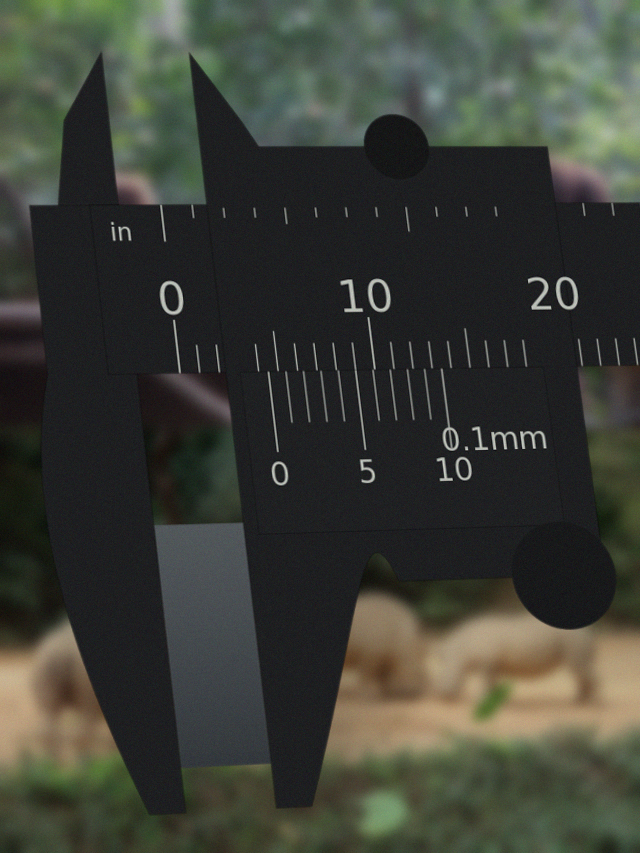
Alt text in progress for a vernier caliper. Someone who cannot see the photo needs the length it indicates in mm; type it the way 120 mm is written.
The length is 4.5 mm
